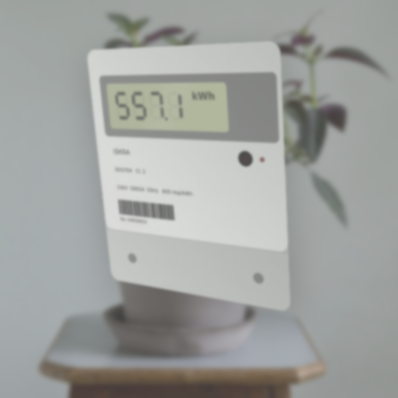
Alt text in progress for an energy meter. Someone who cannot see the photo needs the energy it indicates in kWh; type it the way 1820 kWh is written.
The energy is 557.1 kWh
